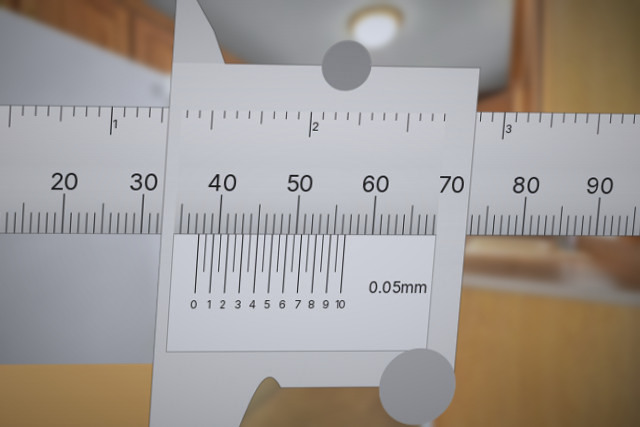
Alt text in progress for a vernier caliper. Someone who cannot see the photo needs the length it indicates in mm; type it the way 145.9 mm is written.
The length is 37.4 mm
